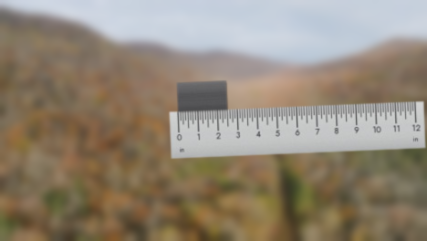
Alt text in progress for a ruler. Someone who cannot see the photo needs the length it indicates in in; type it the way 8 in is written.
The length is 2.5 in
